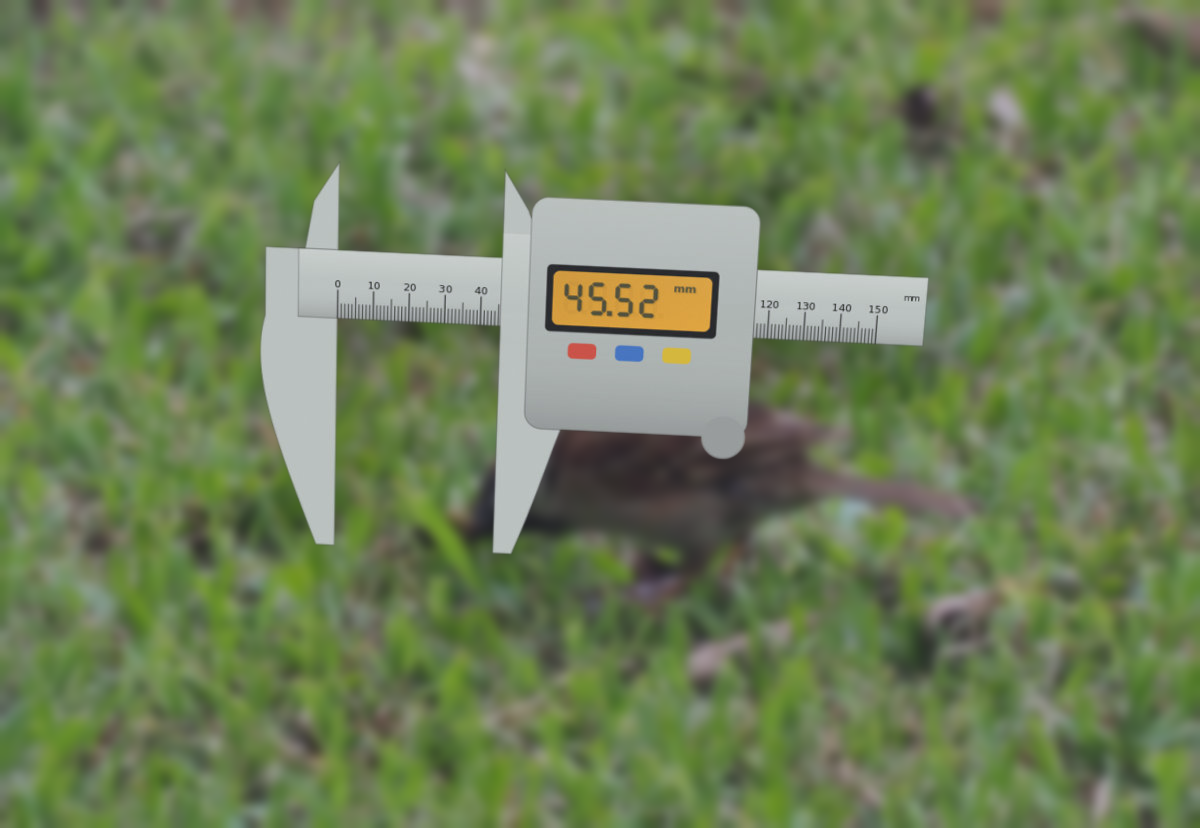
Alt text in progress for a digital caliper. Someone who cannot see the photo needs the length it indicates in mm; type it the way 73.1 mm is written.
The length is 45.52 mm
